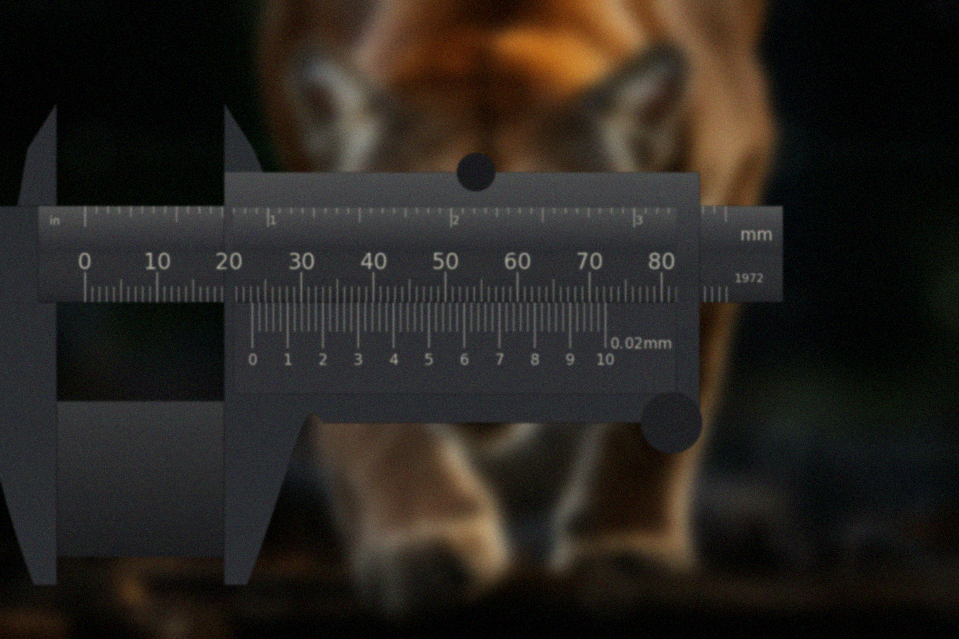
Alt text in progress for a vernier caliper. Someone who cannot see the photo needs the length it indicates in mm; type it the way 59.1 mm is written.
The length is 23.2 mm
